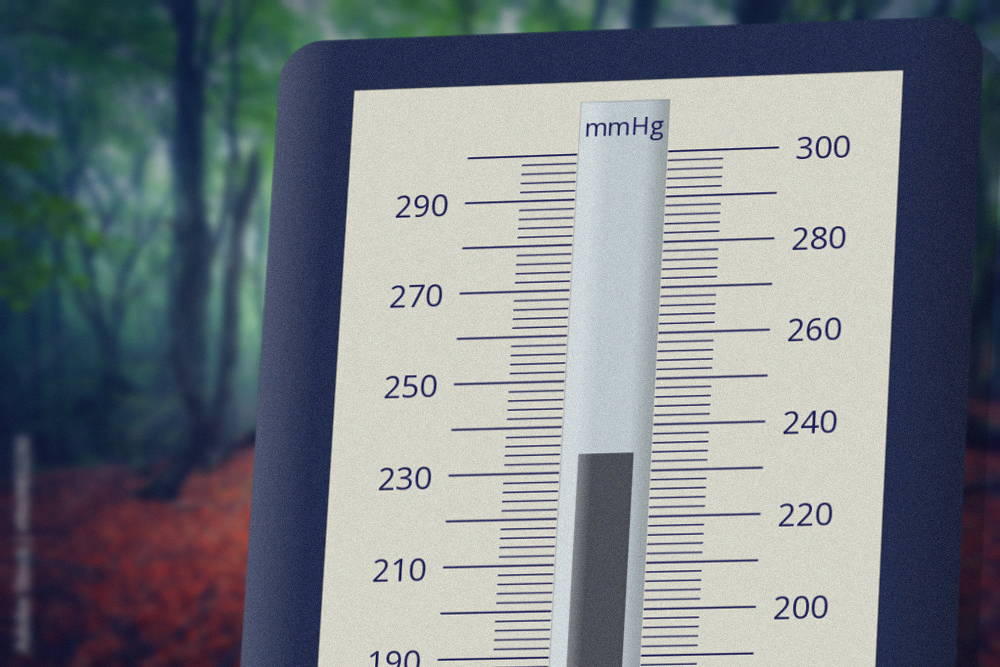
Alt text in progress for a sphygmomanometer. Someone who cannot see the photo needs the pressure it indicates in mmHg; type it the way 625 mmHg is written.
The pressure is 234 mmHg
